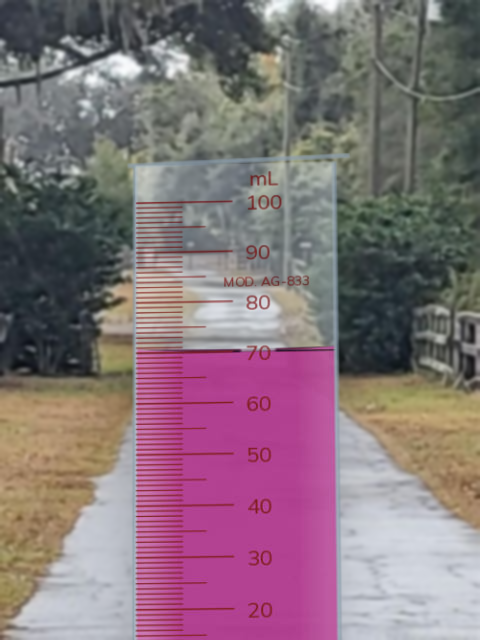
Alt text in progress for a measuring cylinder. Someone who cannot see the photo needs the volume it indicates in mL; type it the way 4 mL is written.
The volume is 70 mL
